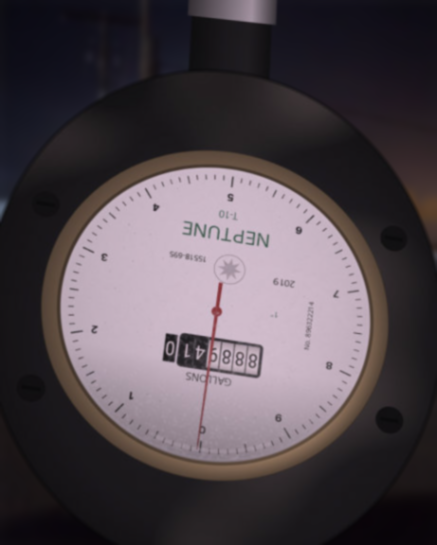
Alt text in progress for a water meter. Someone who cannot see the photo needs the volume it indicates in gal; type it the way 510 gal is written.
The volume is 8889410.0 gal
